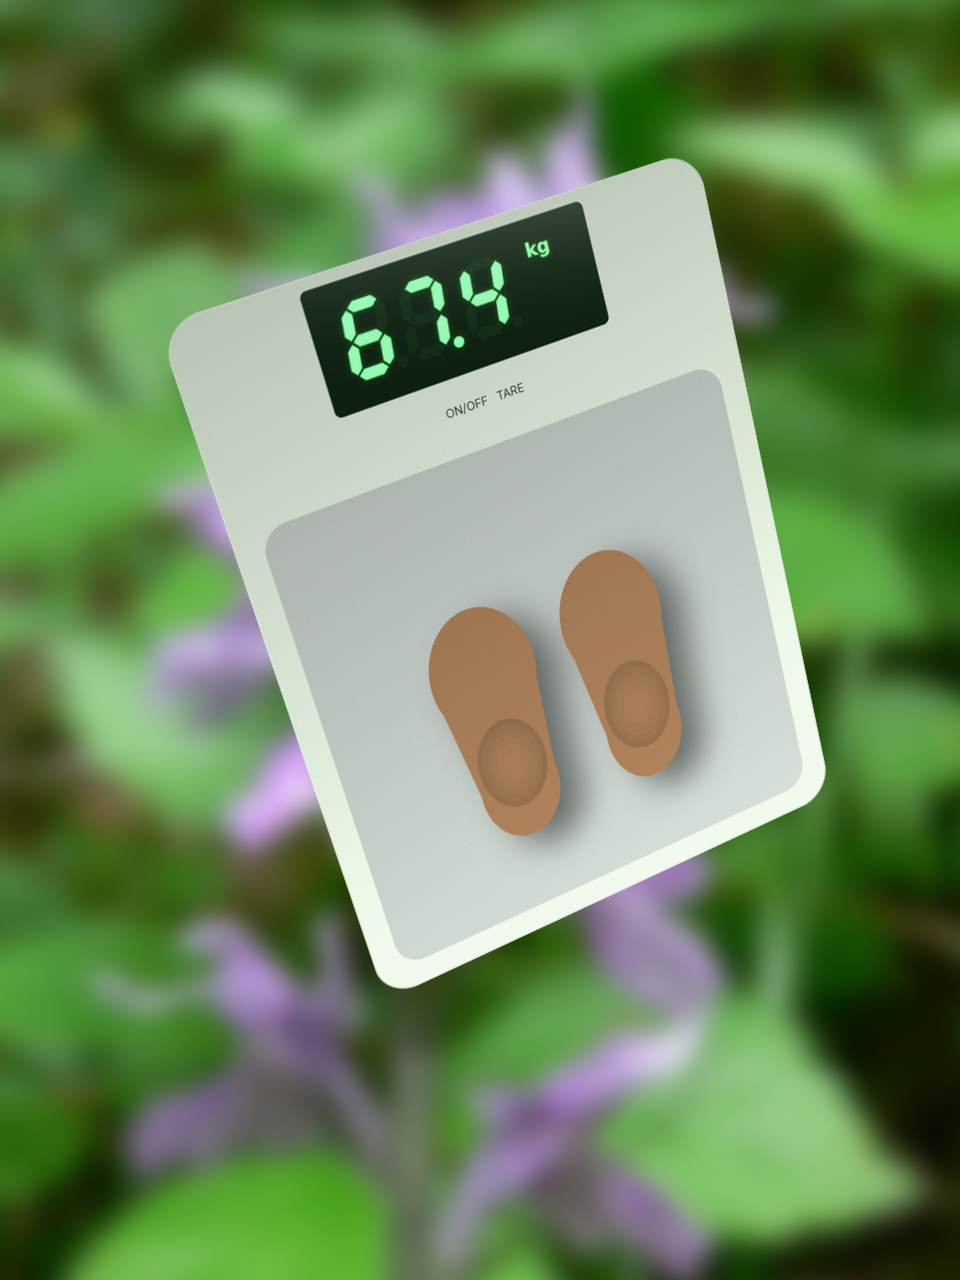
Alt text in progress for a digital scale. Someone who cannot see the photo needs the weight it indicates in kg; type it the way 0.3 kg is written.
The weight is 67.4 kg
